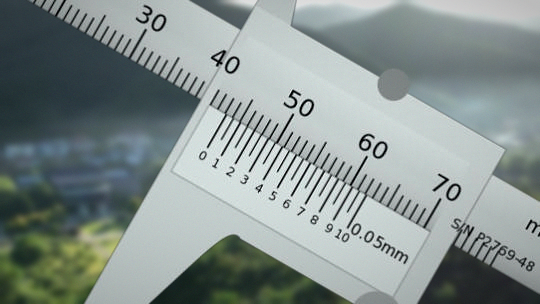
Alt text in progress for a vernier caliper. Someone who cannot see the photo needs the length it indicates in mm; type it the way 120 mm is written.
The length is 43.2 mm
